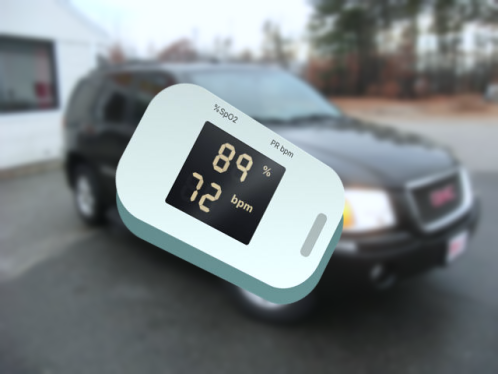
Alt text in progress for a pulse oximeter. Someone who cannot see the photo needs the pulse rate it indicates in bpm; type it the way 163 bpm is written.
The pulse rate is 72 bpm
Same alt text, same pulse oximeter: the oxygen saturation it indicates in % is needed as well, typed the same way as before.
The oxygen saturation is 89 %
